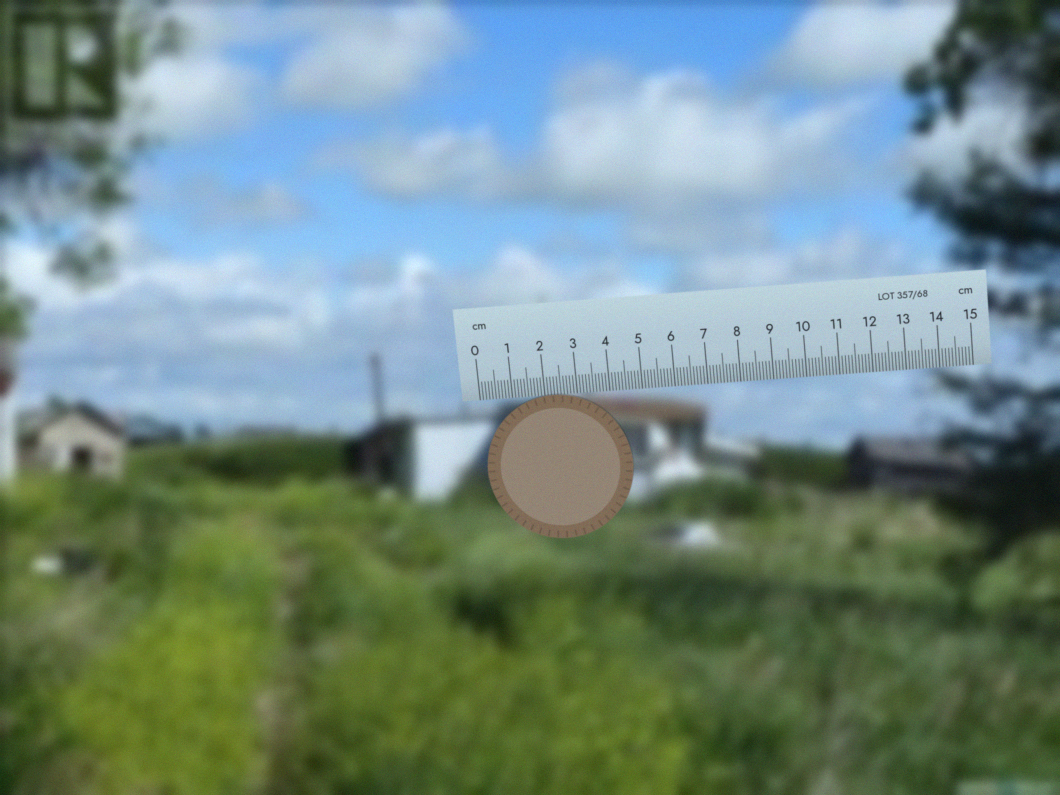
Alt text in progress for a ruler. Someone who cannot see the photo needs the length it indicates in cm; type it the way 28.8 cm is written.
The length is 4.5 cm
